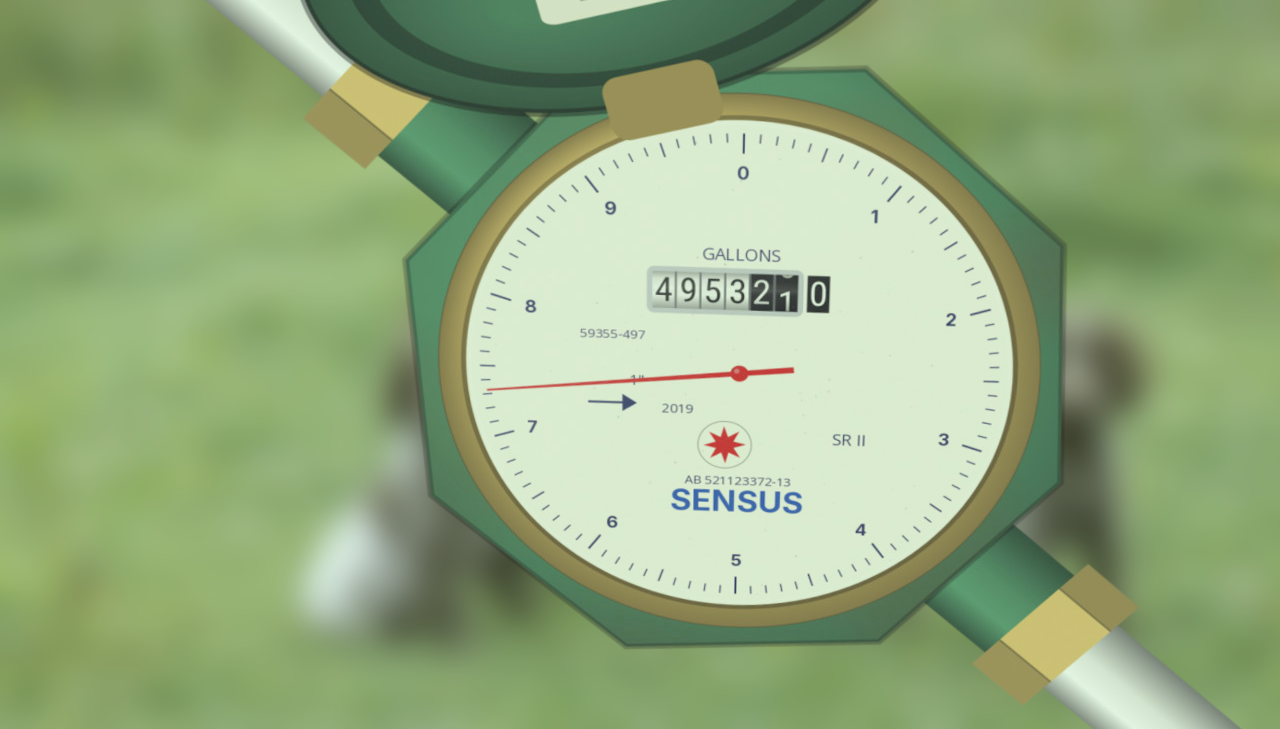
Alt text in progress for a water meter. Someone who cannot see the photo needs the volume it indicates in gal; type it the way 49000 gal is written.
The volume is 4953207.3 gal
